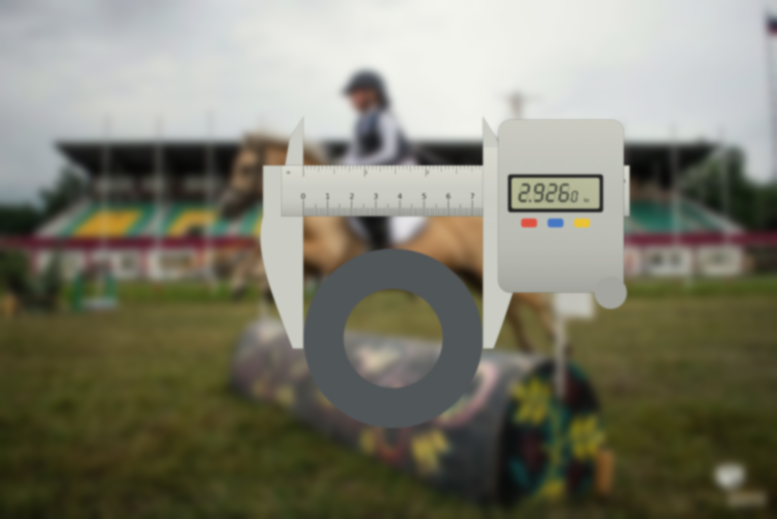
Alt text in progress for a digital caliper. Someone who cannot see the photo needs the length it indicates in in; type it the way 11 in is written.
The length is 2.9260 in
